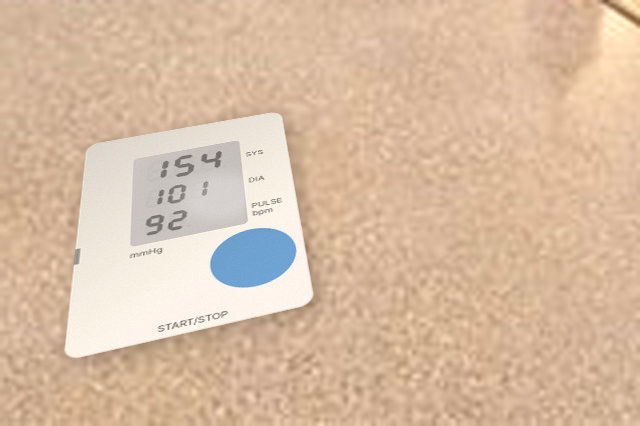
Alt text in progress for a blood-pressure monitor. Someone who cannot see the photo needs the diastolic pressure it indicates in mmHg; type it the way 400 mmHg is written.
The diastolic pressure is 101 mmHg
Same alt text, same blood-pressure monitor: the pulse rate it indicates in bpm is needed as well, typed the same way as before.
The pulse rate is 92 bpm
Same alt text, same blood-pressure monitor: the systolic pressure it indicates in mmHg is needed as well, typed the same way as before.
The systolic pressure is 154 mmHg
